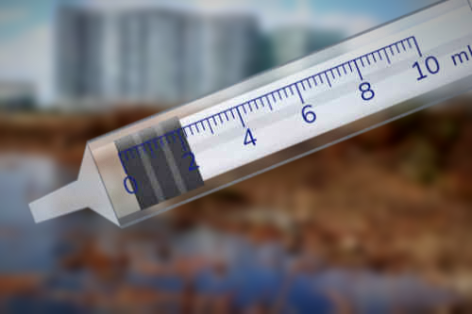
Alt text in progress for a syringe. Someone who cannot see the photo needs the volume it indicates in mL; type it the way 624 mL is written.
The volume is 0 mL
